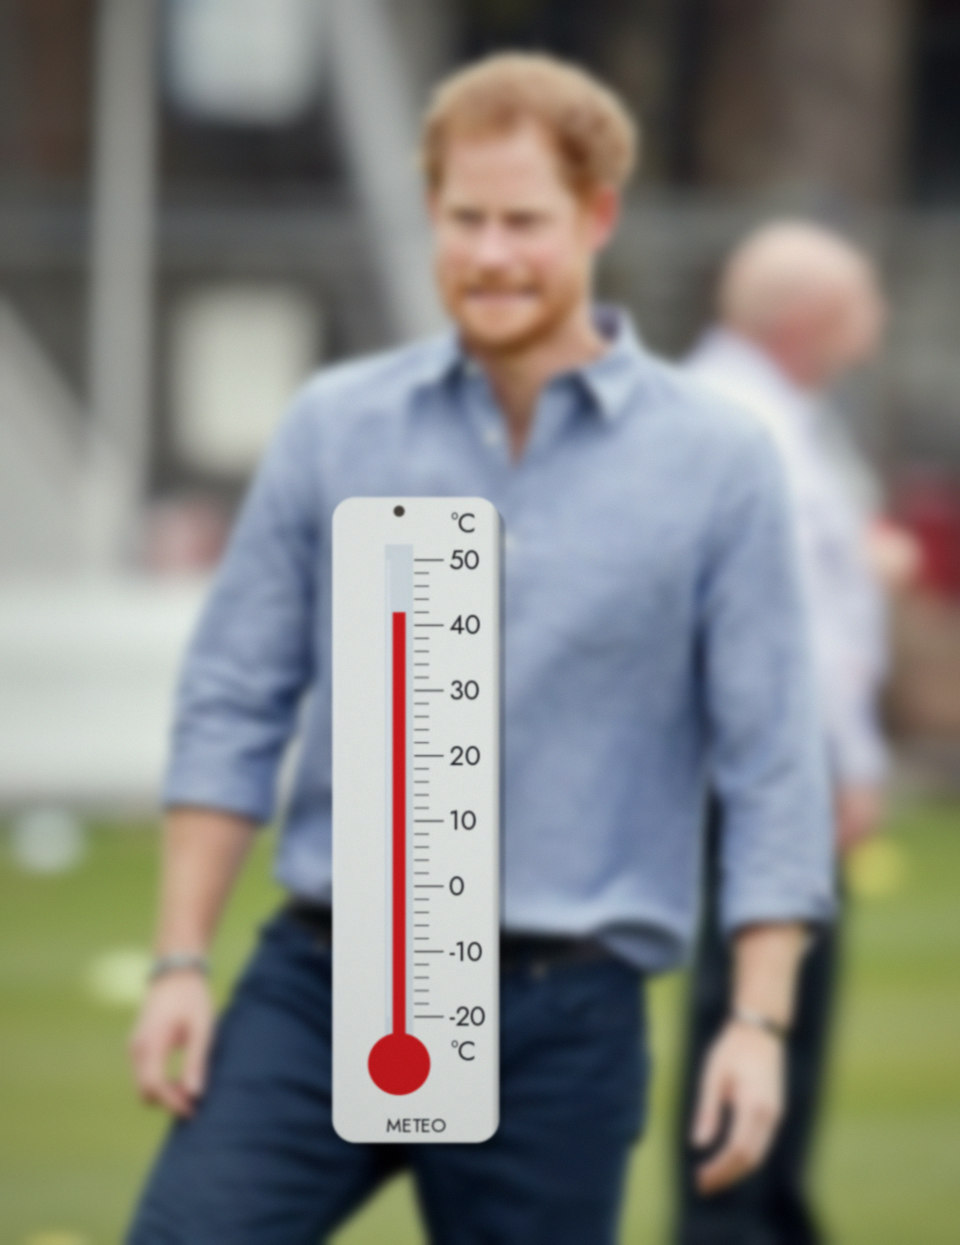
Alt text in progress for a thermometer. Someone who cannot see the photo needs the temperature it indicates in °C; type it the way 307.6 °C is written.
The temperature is 42 °C
